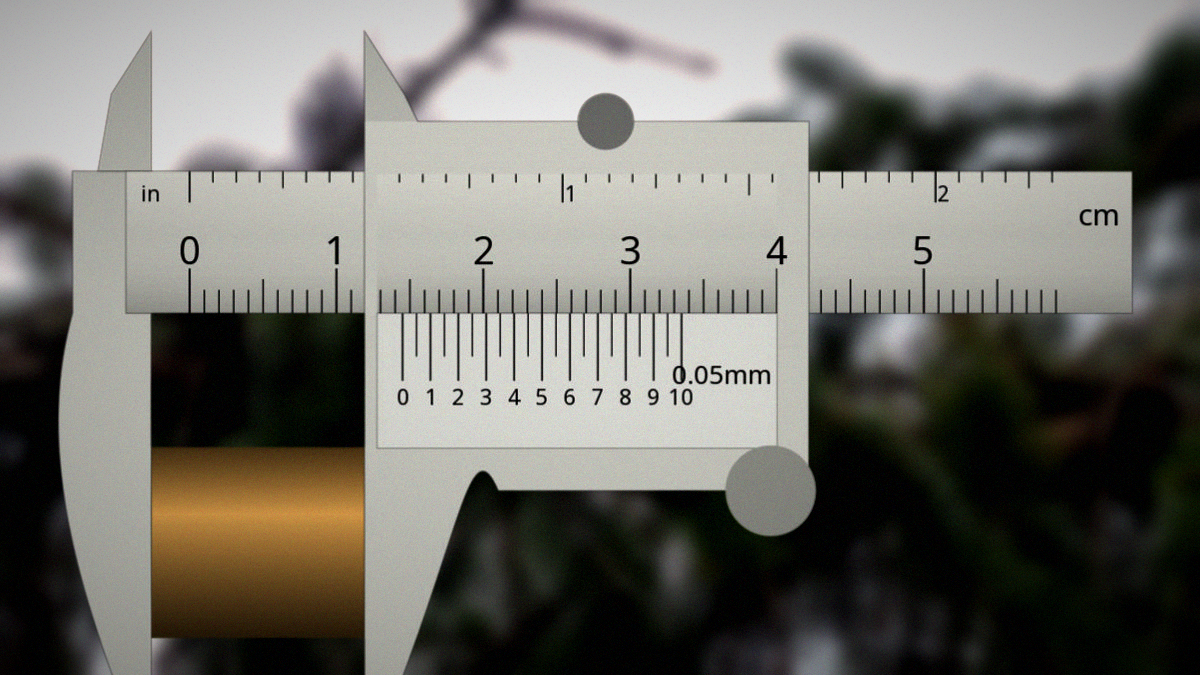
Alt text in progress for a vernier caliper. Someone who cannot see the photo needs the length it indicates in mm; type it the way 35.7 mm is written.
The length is 14.5 mm
